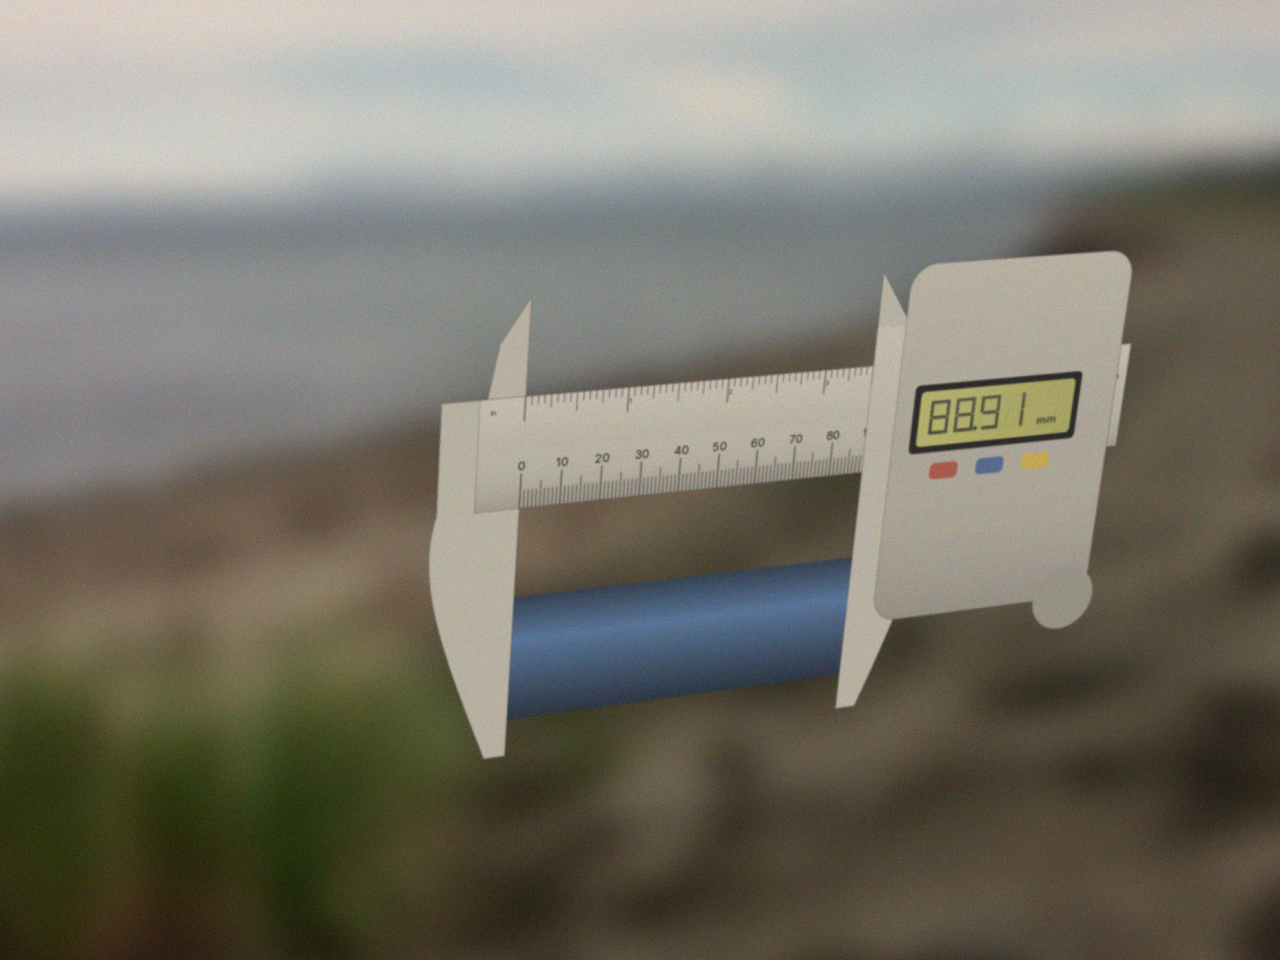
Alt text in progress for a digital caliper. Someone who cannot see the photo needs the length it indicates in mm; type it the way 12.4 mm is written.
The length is 88.91 mm
